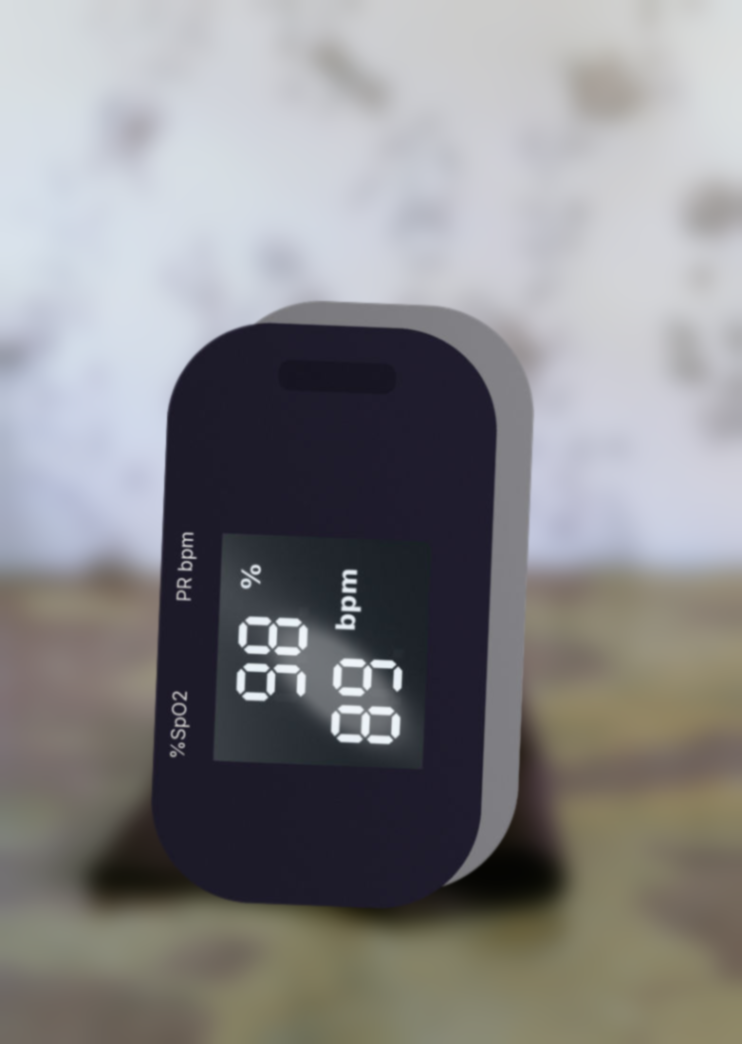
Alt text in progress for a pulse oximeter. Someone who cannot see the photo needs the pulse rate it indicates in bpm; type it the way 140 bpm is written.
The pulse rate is 89 bpm
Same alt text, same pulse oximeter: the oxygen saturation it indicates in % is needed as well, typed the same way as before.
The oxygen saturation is 98 %
